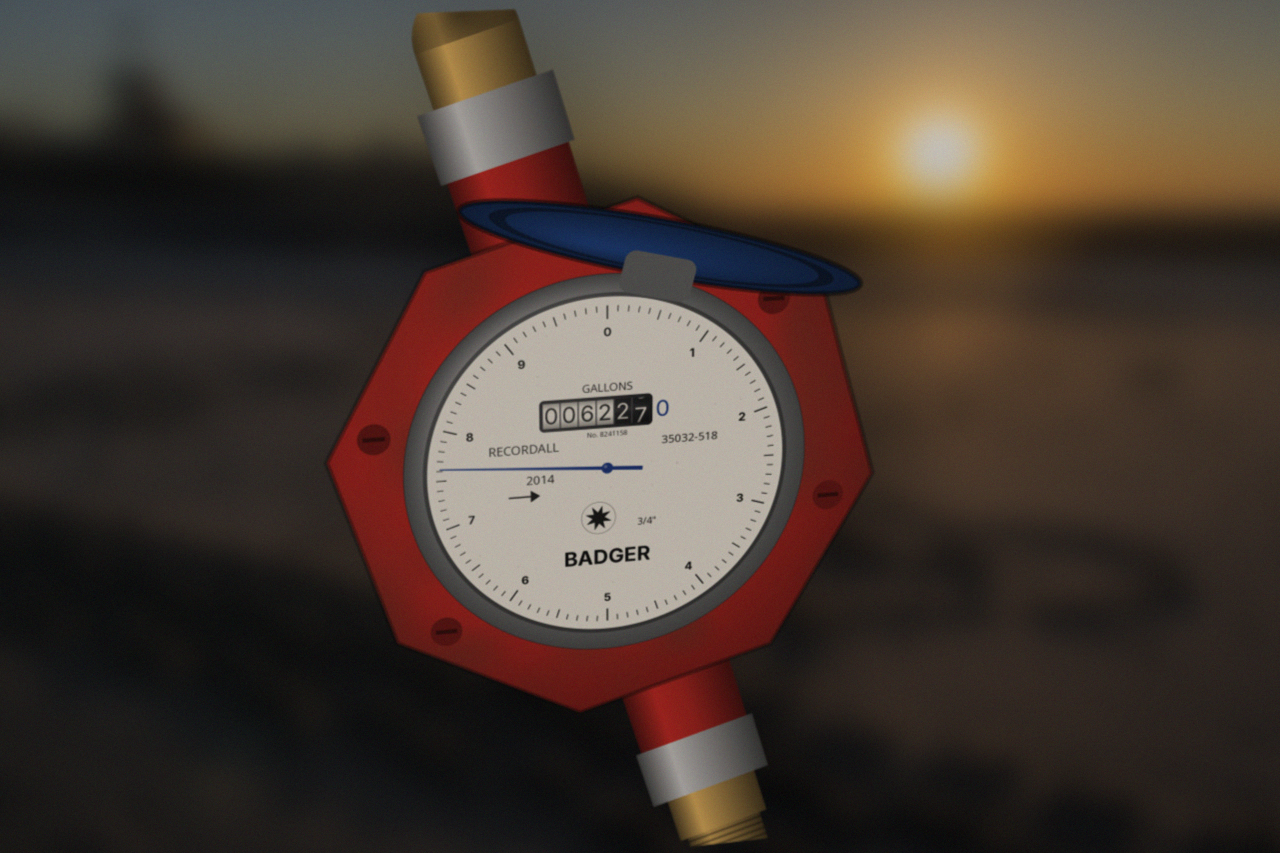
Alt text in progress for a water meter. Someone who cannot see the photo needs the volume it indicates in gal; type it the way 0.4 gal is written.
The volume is 62267.6 gal
